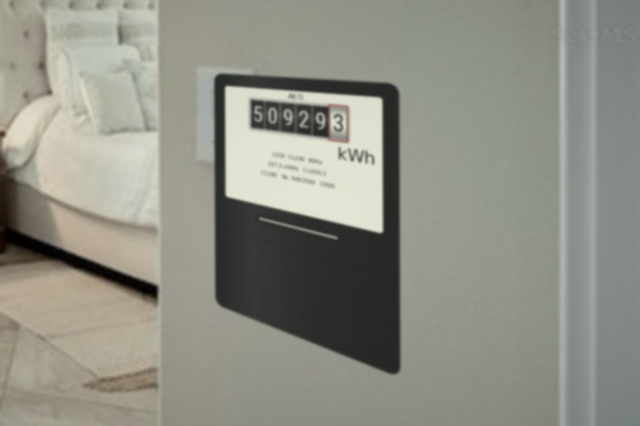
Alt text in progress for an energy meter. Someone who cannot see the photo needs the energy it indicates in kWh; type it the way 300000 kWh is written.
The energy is 50929.3 kWh
